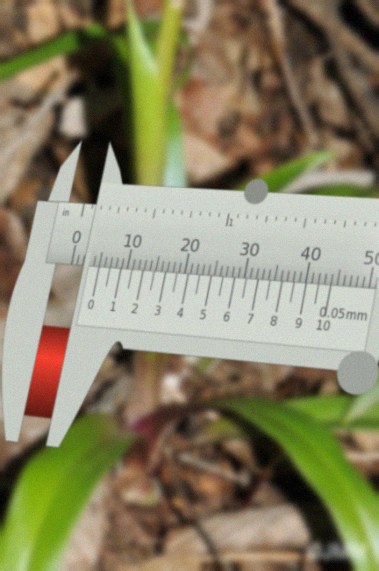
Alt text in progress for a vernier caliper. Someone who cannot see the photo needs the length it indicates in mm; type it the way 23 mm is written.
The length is 5.0 mm
